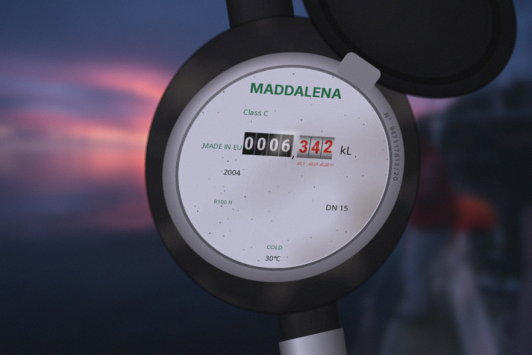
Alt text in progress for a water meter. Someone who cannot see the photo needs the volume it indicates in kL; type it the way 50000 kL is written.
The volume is 6.342 kL
